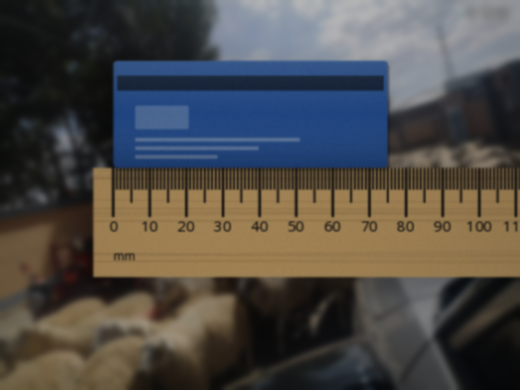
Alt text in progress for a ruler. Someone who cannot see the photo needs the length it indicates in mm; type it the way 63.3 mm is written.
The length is 75 mm
